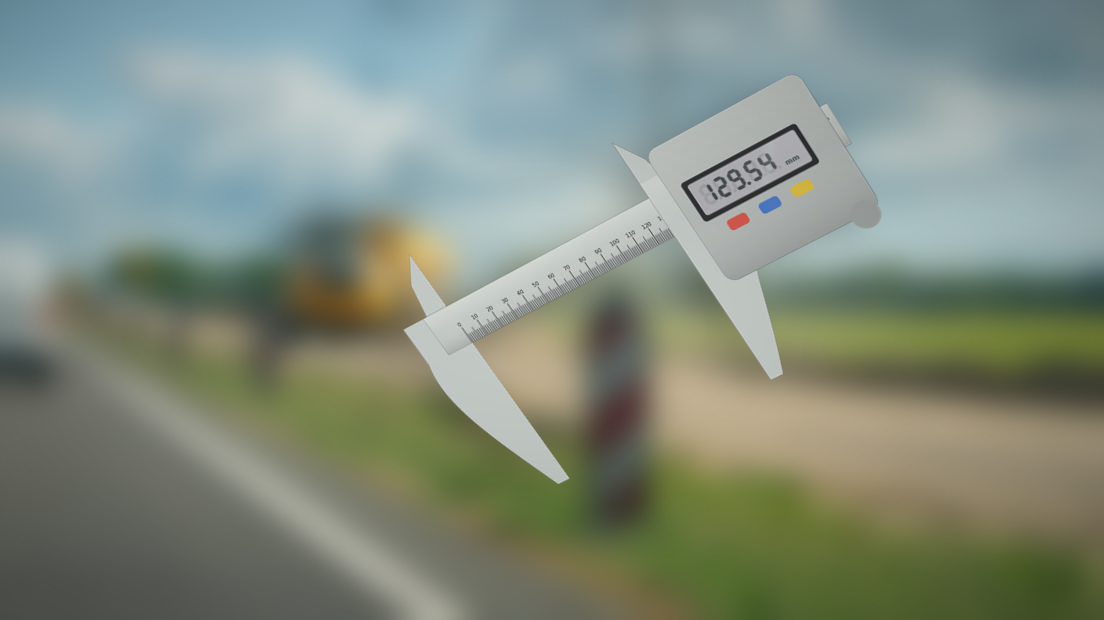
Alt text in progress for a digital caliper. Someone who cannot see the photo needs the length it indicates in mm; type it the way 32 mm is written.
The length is 129.54 mm
